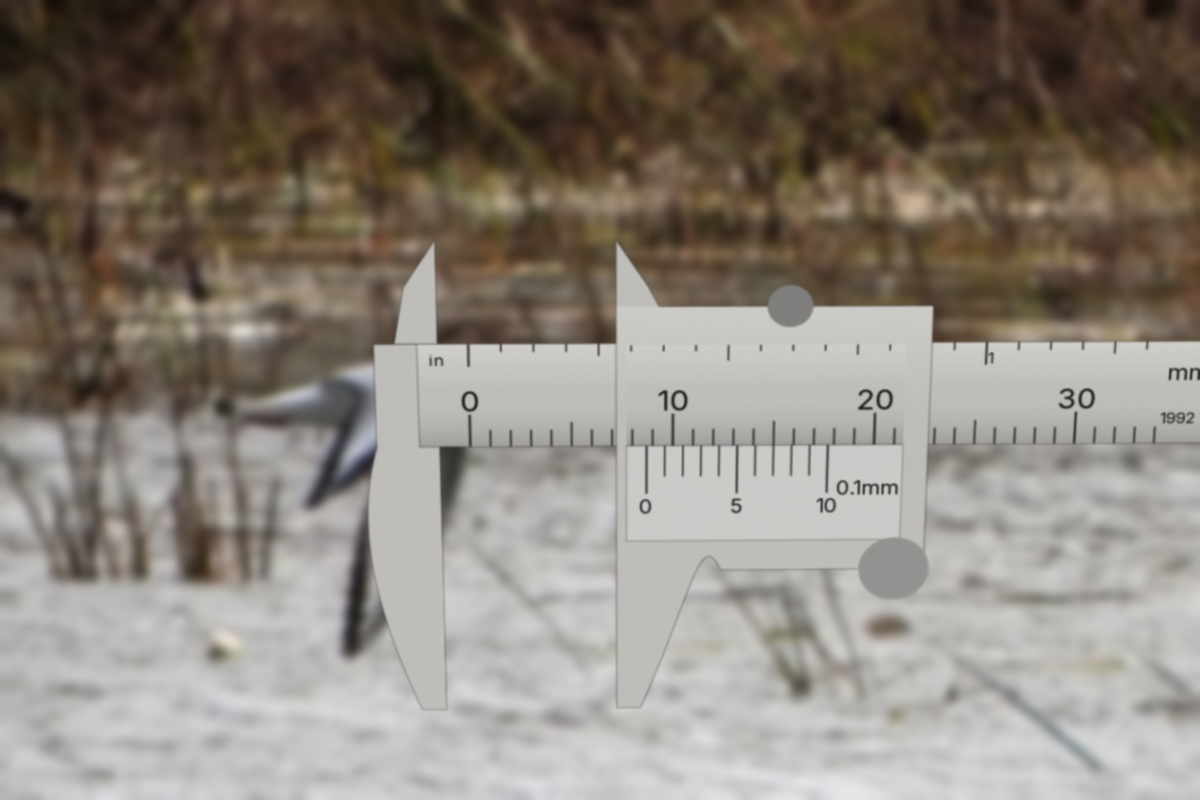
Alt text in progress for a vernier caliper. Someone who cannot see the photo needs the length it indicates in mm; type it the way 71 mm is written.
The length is 8.7 mm
